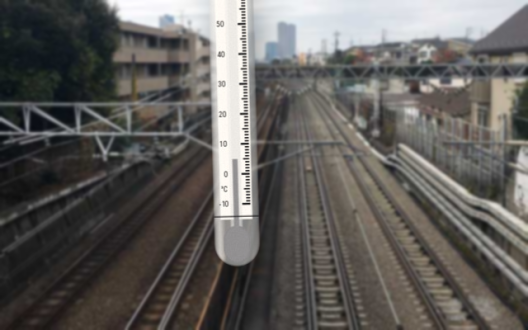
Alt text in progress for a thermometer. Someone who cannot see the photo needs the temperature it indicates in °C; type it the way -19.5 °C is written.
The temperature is 5 °C
